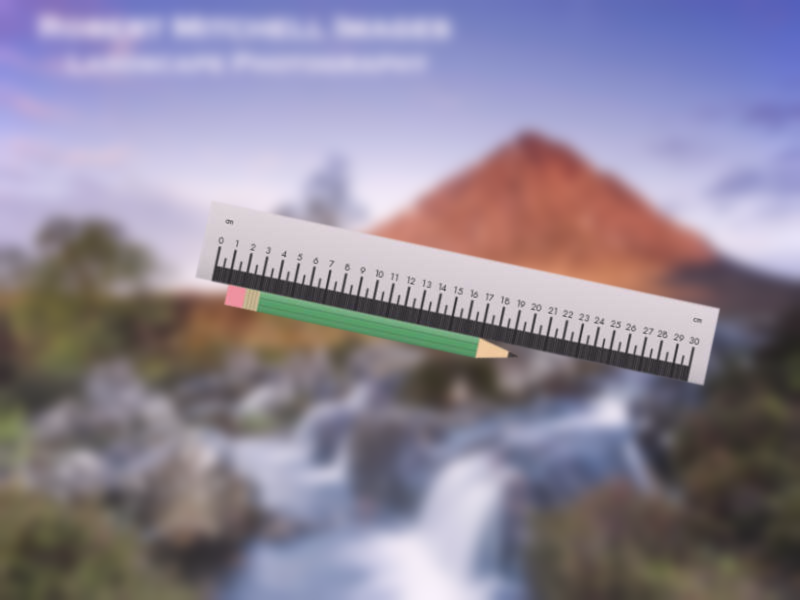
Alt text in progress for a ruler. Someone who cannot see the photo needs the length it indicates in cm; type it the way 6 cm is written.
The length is 18.5 cm
